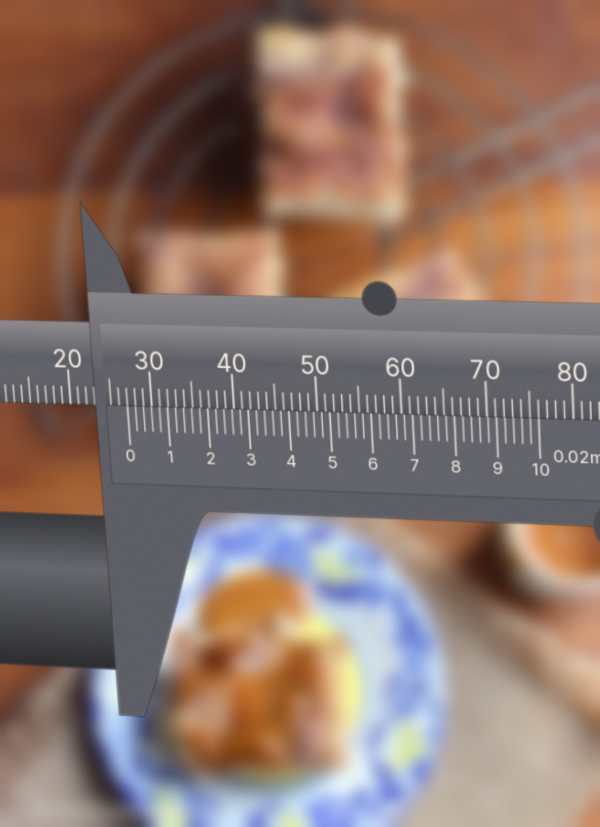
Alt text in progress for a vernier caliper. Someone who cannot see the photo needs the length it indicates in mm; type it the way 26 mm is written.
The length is 27.0 mm
